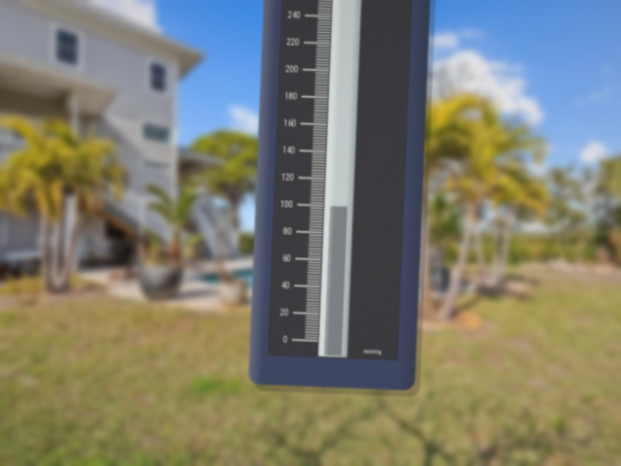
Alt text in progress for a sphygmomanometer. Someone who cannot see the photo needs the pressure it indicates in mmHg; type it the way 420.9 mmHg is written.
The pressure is 100 mmHg
